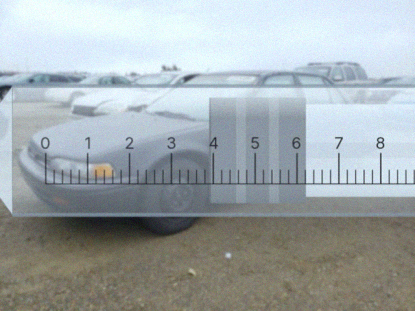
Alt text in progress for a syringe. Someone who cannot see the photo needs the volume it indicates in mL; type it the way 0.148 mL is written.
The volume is 3.9 mL
